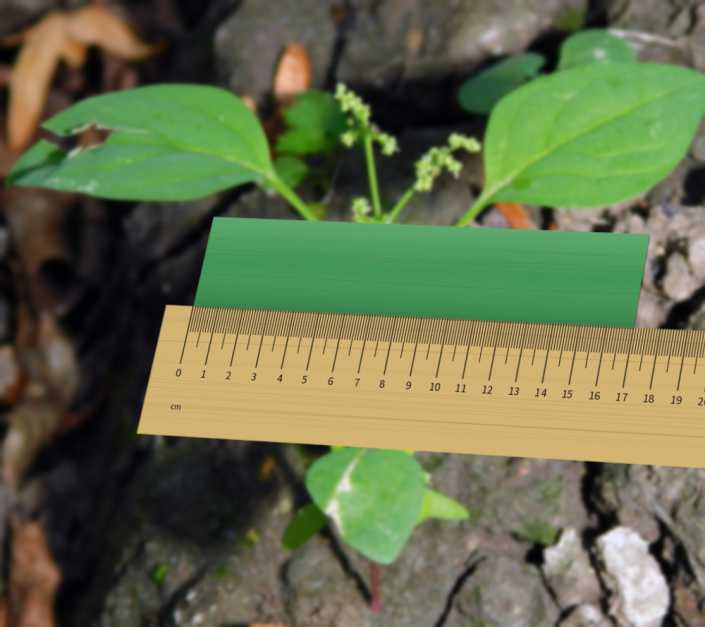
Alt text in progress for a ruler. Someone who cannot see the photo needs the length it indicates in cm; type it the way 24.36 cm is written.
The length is 17 cm
